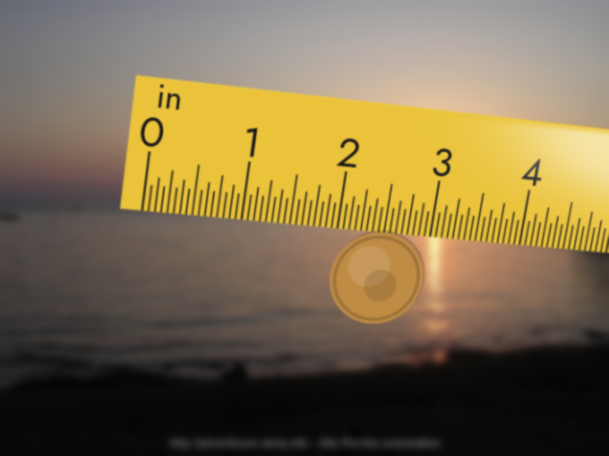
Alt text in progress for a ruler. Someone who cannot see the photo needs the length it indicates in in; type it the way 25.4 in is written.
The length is 1 in
